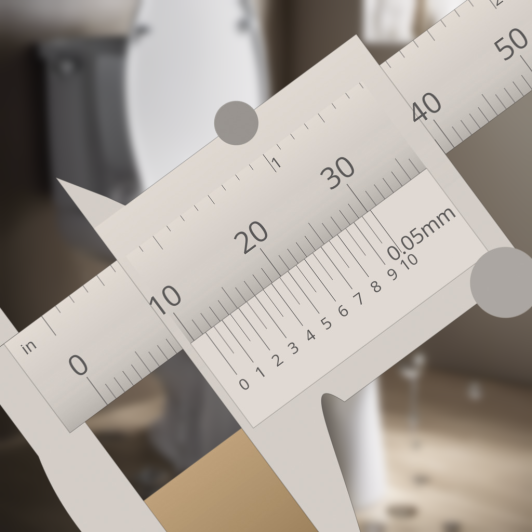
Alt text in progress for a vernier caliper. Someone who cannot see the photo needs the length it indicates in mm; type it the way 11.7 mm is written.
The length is 11.3 mm
